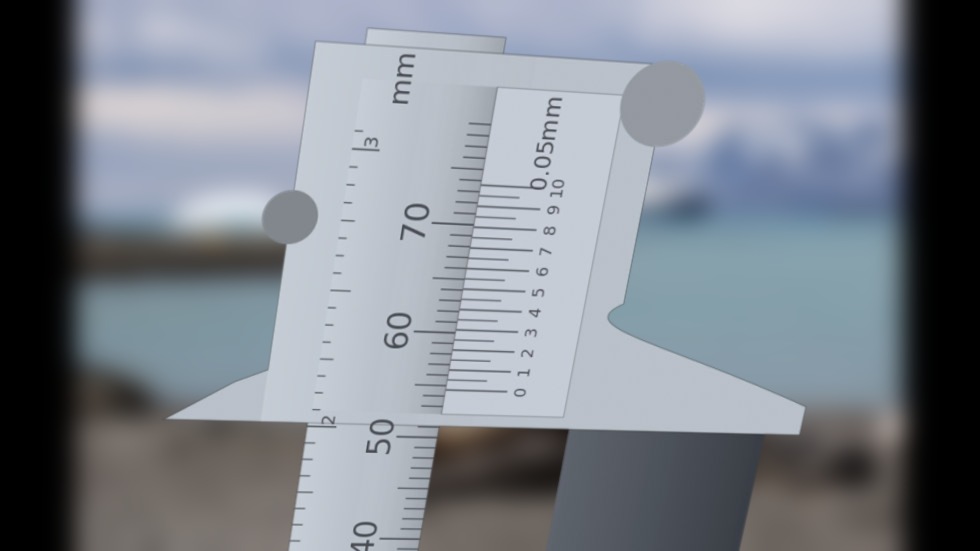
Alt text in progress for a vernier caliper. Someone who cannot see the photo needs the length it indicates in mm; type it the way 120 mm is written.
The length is 54.6 mm
